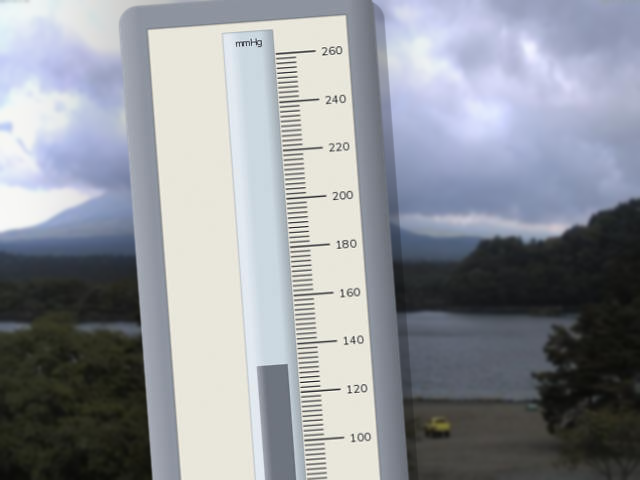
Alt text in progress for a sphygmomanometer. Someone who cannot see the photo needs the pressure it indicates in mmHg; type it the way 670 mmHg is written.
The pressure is 132 mmHg
